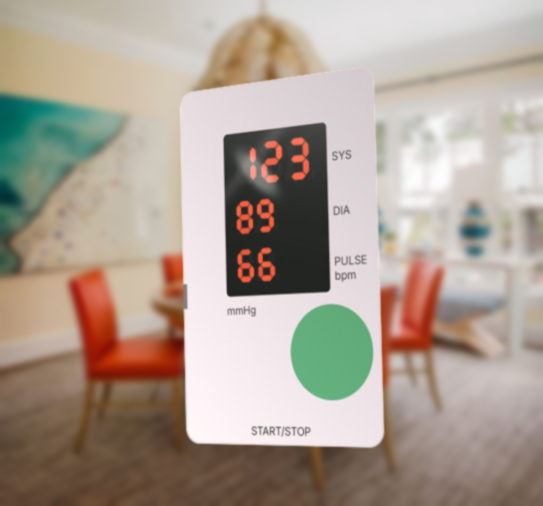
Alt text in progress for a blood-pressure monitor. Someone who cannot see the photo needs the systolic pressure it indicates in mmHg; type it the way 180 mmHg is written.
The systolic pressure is 123 mmHg
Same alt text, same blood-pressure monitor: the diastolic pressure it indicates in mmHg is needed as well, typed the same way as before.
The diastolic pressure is 89 mmHg
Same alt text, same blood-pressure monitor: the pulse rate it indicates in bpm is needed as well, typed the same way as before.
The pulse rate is 66 bpm
